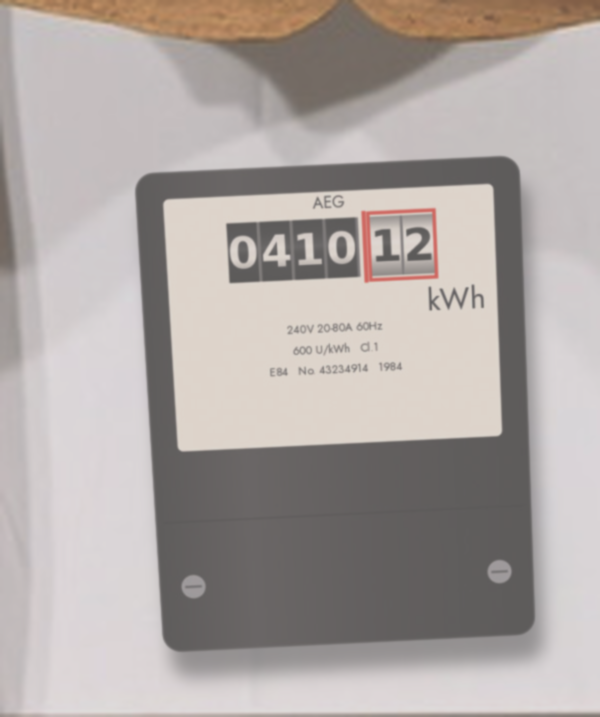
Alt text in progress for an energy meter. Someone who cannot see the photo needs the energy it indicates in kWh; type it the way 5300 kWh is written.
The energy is 410.12 kWh
